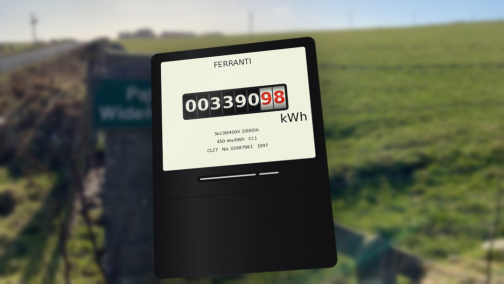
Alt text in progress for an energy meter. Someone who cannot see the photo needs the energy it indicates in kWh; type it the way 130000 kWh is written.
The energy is 3390.98 kWh
